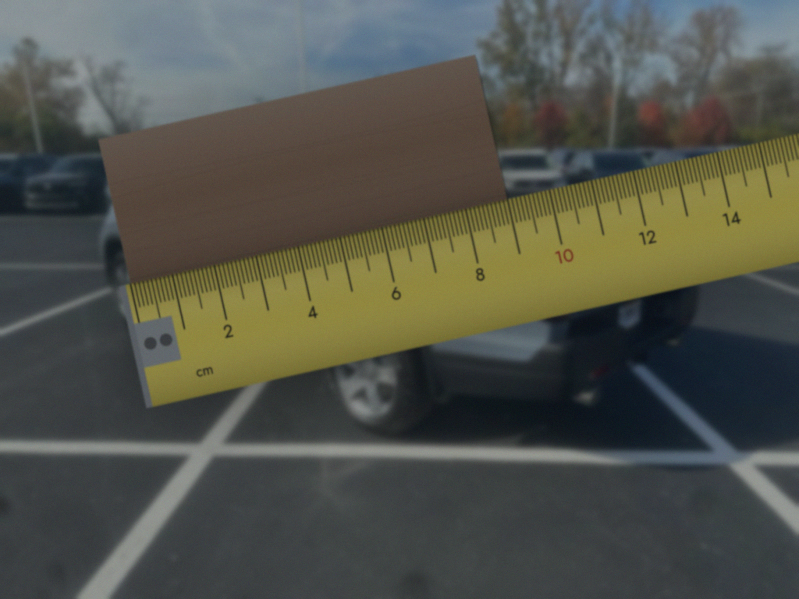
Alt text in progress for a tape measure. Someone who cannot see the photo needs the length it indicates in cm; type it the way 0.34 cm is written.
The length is 9 cm
